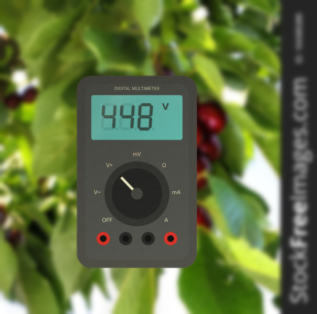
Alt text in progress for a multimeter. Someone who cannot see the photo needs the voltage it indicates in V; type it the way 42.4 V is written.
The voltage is 448 V
